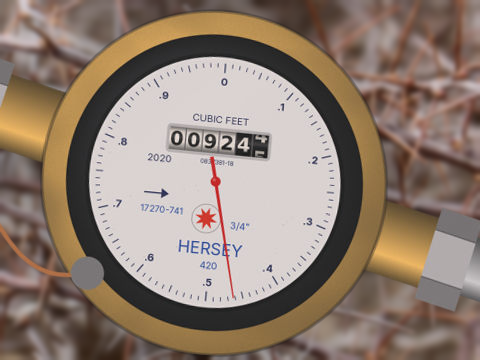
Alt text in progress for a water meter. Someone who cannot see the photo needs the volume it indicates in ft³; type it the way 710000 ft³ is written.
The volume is 9244.46 ft³
